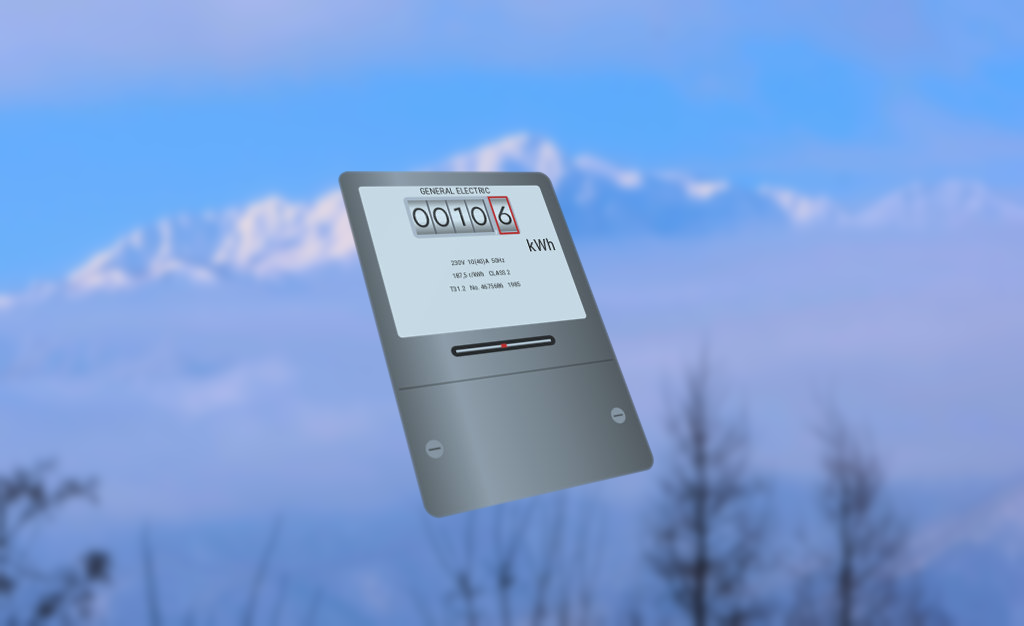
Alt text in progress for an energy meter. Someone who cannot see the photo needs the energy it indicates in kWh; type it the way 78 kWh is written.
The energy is 10.6 kWh
